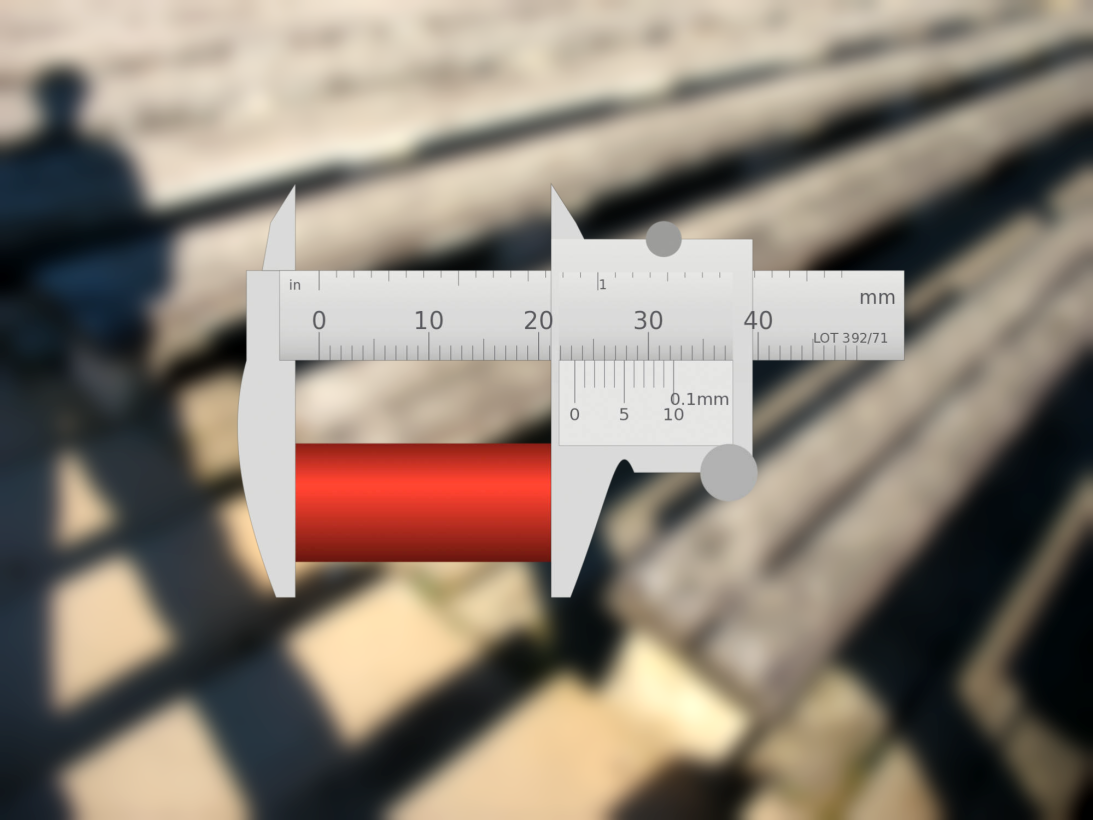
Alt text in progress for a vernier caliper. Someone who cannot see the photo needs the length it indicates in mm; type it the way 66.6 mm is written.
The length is 23.3 mm
